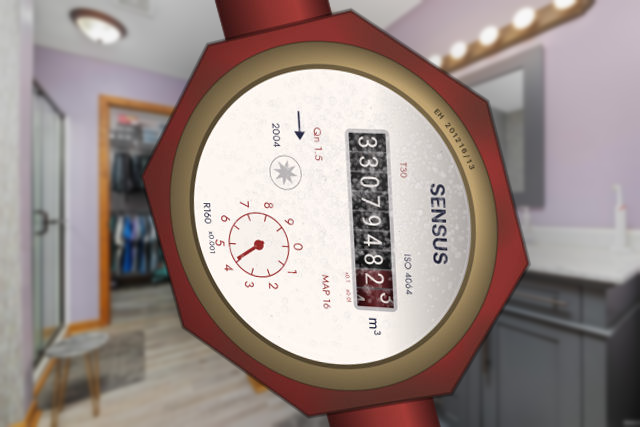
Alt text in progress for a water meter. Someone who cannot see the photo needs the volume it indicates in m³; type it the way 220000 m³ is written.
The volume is 3307948.234 m³
